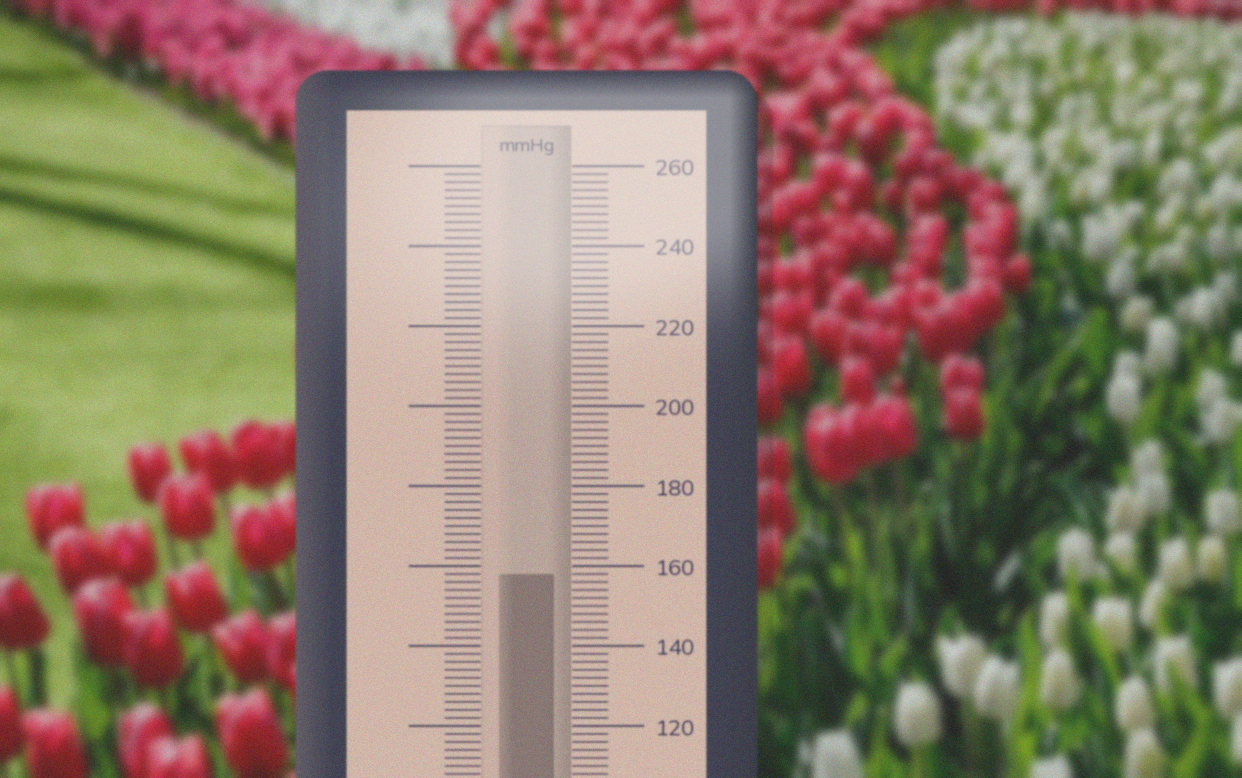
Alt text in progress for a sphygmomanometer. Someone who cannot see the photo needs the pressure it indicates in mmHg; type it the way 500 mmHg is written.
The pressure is 158 mmHg
